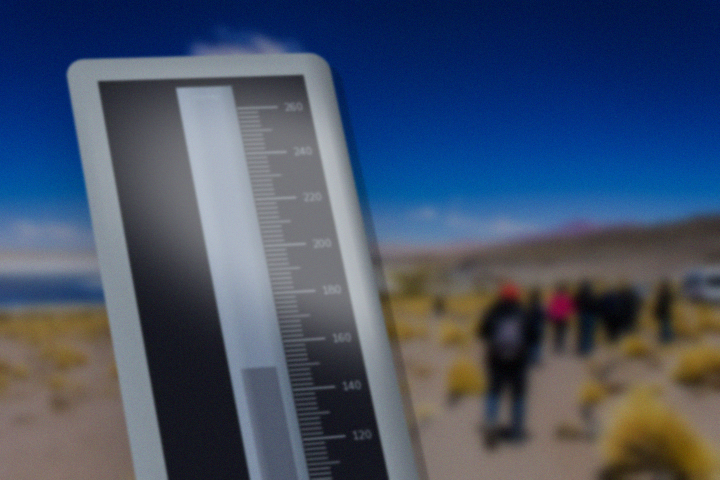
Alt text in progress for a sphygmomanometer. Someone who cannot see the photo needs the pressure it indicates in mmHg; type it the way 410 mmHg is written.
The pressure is 150 mmHg
